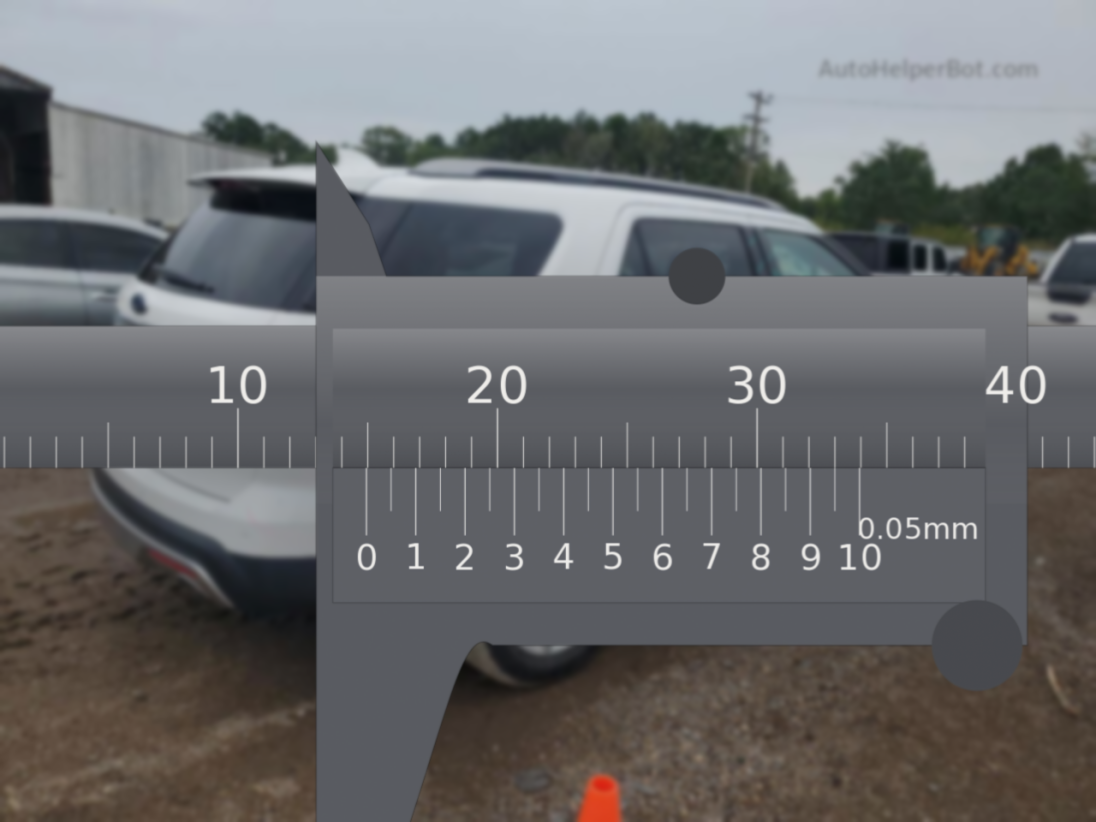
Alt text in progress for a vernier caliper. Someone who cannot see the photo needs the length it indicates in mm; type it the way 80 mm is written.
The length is 14.95 mm
